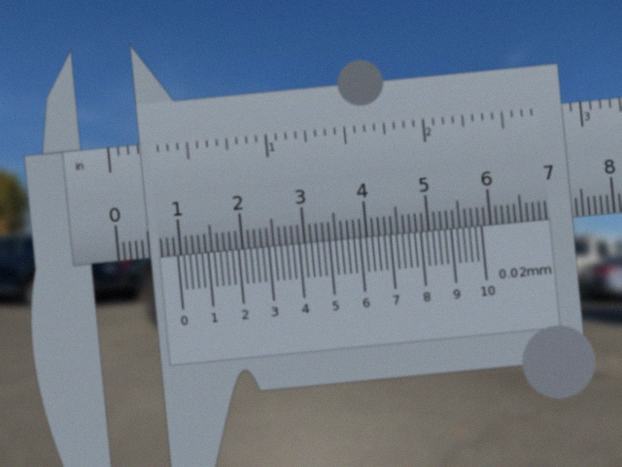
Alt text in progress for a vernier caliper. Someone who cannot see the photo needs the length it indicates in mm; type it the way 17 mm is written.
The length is 9.5 mm
